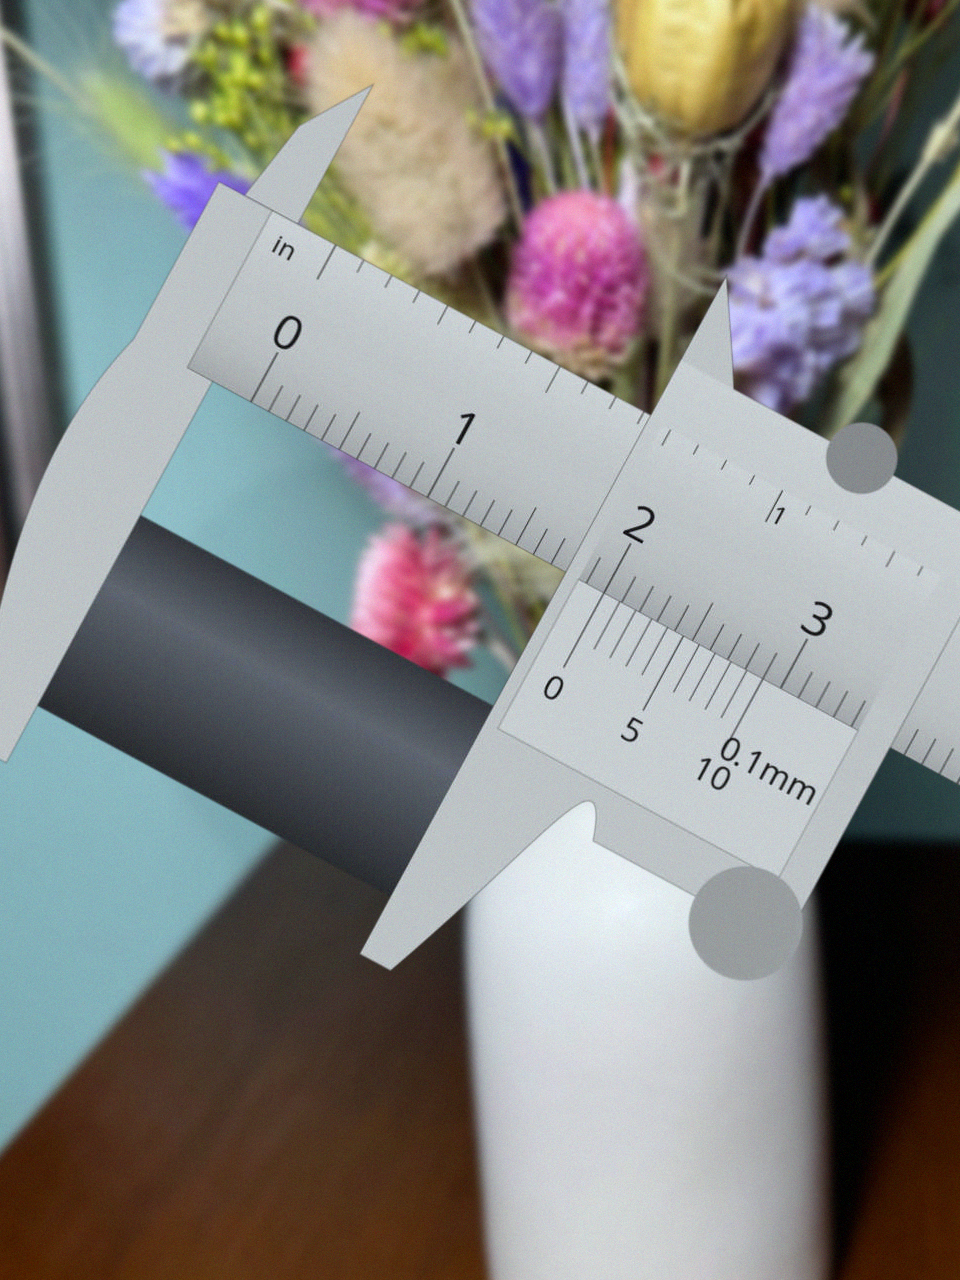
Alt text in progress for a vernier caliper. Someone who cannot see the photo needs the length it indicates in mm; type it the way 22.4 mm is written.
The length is 20.0 mm
